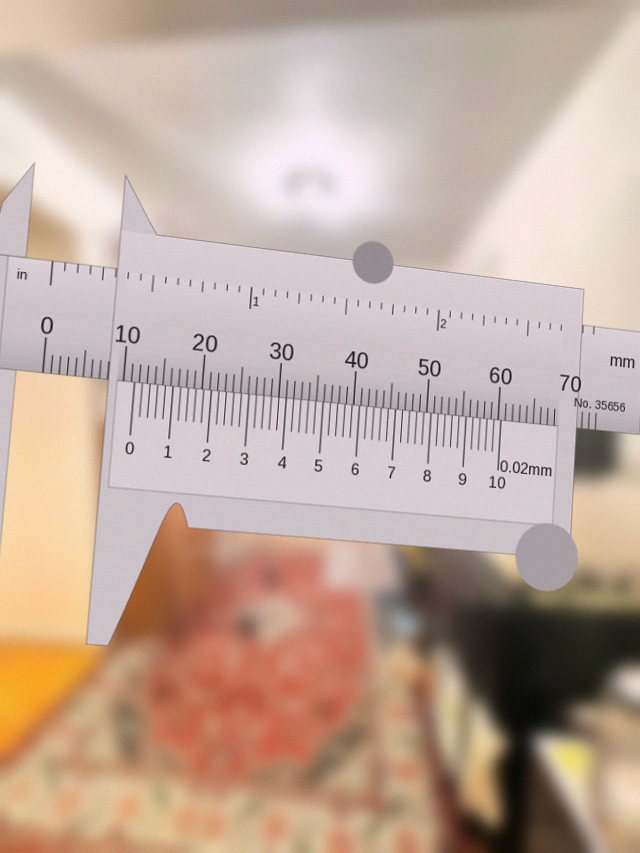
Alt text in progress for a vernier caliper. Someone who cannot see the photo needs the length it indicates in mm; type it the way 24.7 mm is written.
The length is 11.4 mm
